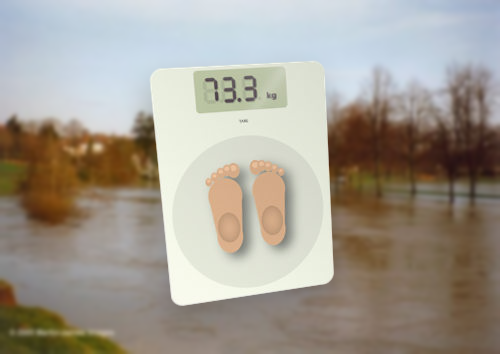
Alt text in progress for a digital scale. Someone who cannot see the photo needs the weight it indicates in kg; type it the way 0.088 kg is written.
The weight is 73.3 kg
